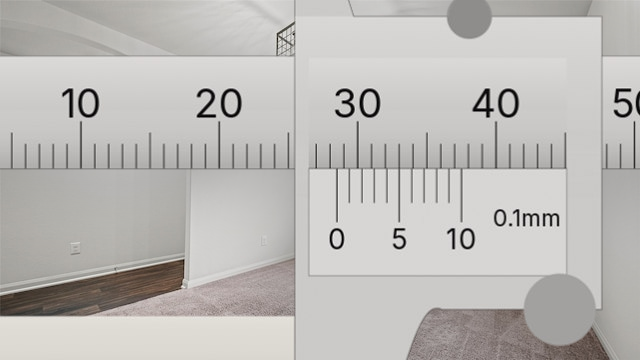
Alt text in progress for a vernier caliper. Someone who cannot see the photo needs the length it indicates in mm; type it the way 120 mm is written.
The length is 28.5 mm
